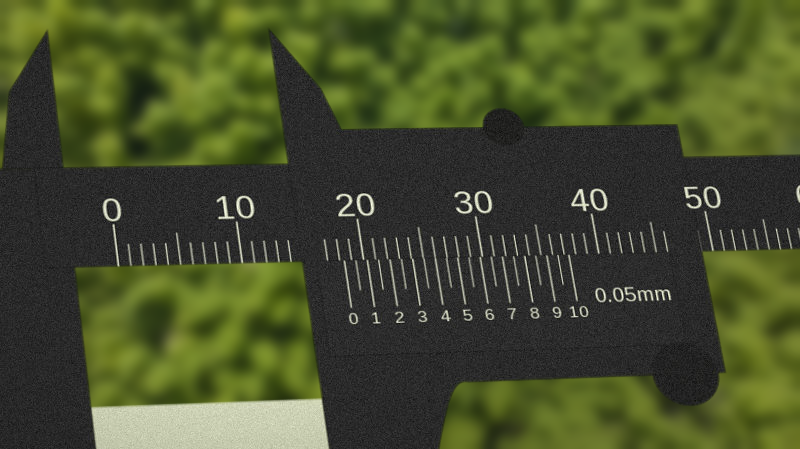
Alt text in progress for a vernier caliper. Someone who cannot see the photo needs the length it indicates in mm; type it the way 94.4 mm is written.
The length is 18.4 mm
